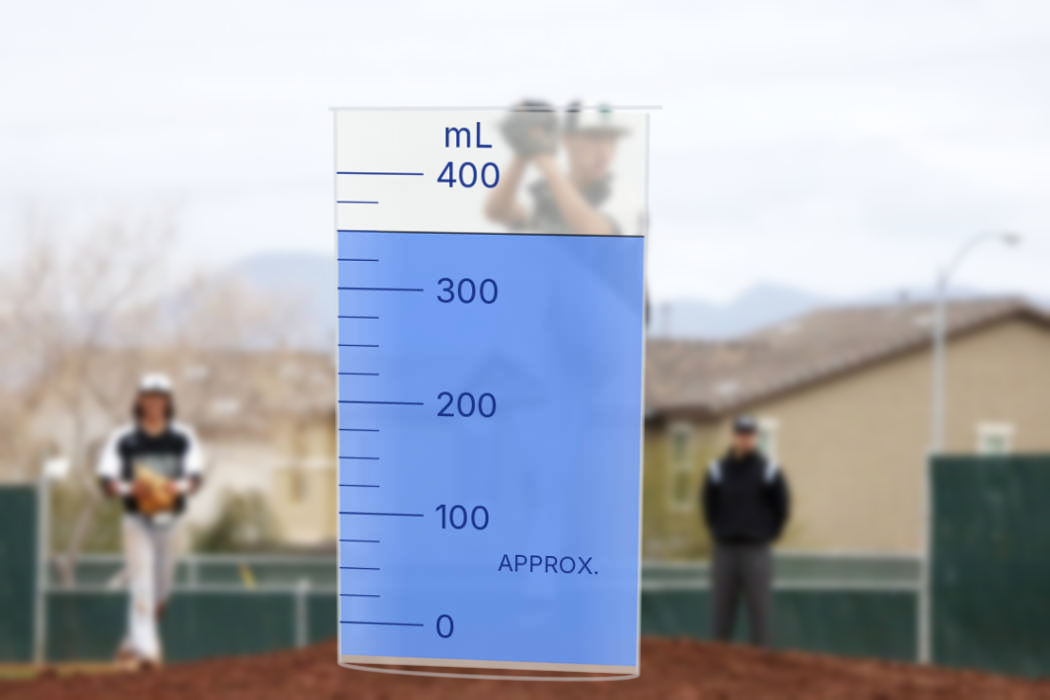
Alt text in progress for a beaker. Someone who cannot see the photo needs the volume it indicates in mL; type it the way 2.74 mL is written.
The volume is 350 mL
